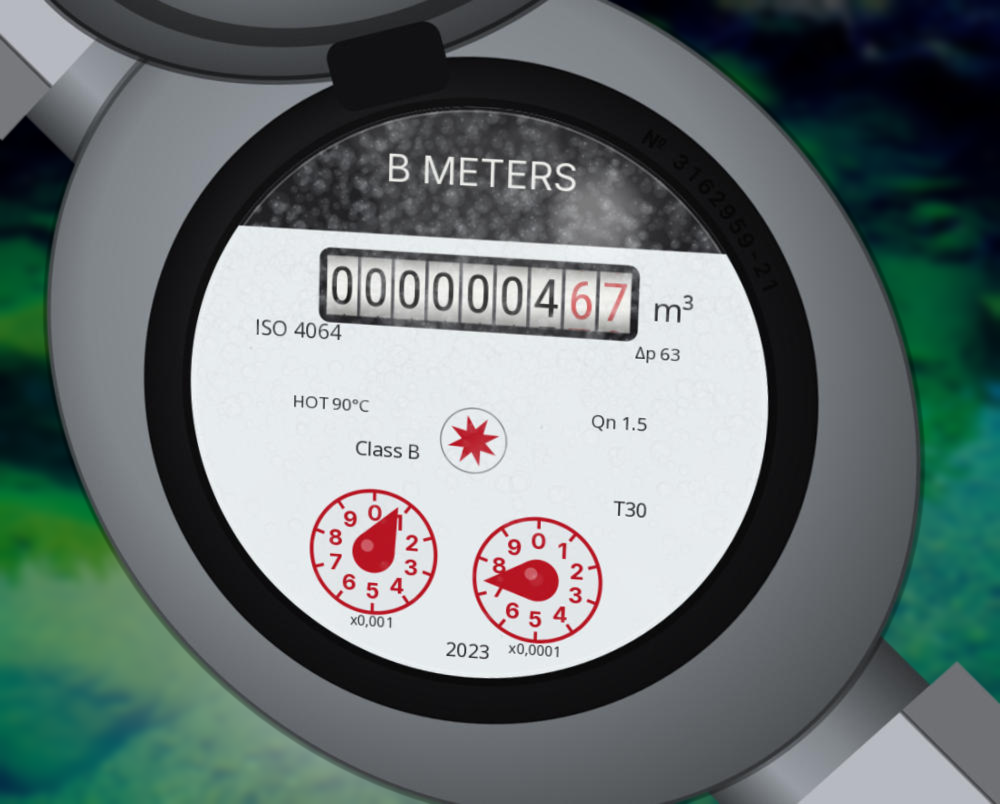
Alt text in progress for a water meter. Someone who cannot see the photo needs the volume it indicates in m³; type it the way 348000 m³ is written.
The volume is 4.6707 m³
